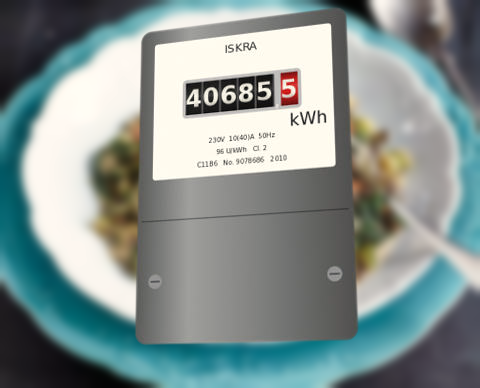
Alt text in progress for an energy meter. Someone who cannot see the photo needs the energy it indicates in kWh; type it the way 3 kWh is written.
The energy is 40685.5 kWh
